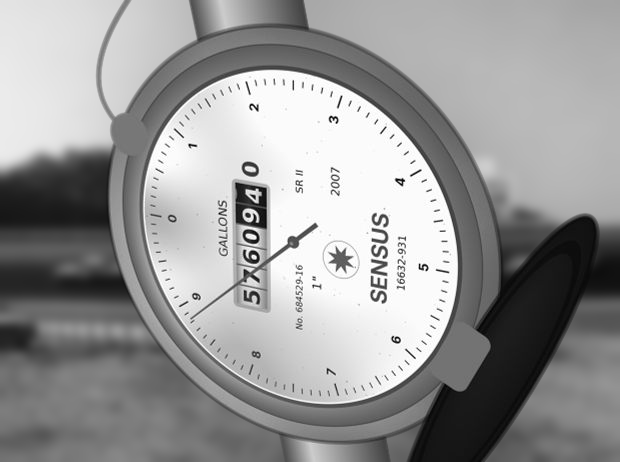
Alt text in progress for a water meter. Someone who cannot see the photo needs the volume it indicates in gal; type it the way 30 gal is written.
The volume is 5760938.8 gal
